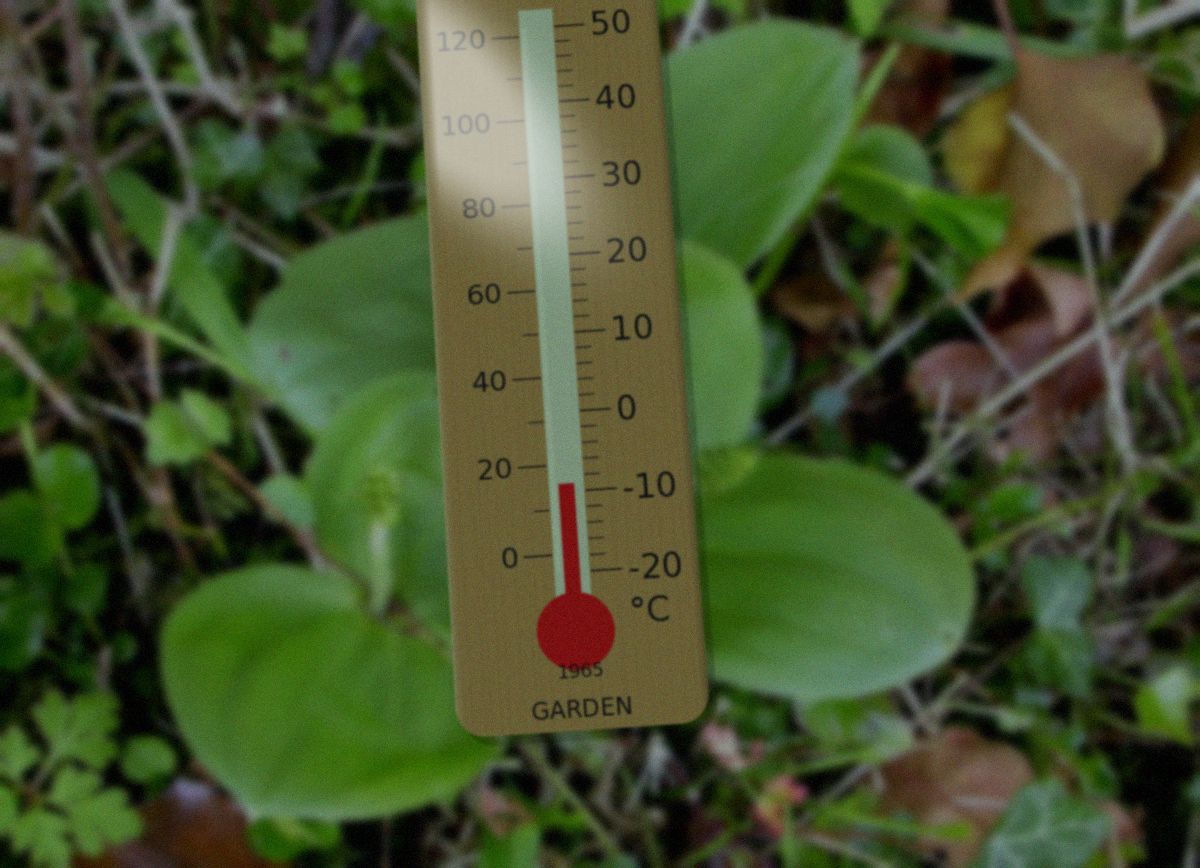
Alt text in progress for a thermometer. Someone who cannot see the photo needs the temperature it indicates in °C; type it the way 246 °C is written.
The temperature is -9 °C
